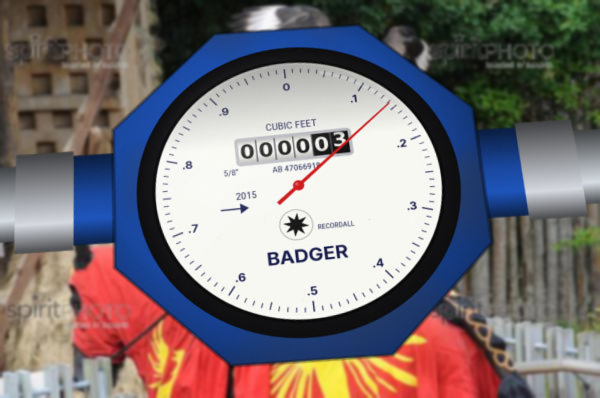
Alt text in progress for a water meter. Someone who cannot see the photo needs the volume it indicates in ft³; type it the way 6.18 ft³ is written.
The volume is 3.14 ft³
